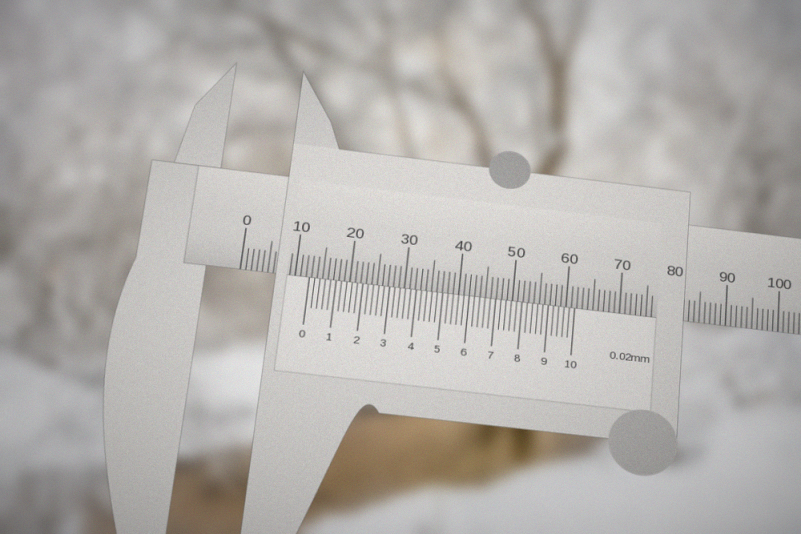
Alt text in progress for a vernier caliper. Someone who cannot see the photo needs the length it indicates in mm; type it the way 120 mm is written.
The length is 12.6 mm
